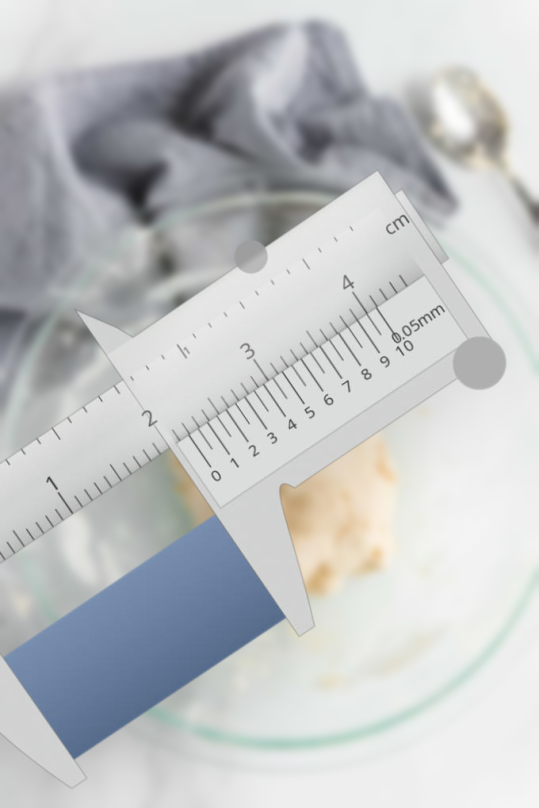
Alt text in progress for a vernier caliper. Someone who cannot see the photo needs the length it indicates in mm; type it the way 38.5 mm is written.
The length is 21.9 mm
